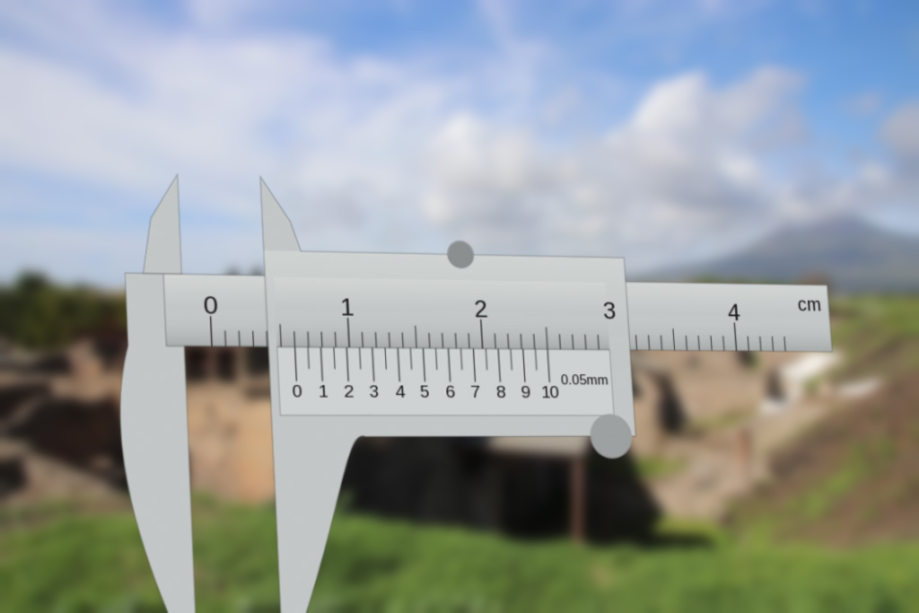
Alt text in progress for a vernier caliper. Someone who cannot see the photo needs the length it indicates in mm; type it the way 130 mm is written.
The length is 6.0 mm
